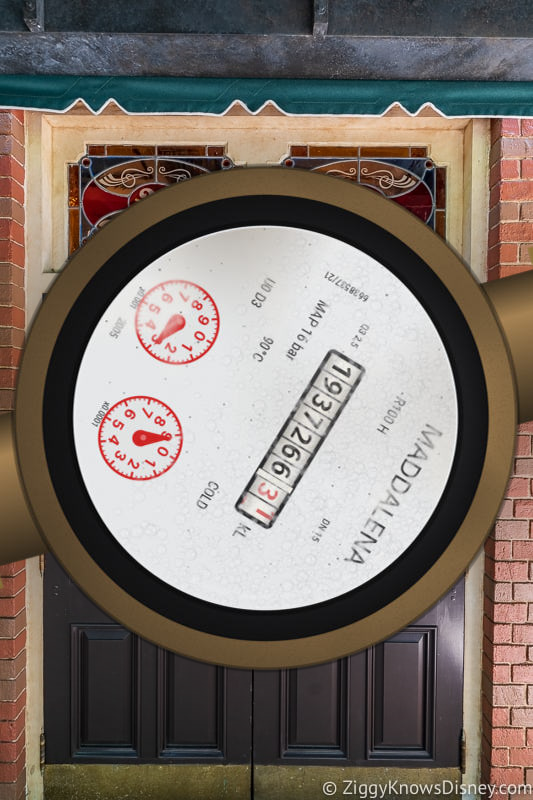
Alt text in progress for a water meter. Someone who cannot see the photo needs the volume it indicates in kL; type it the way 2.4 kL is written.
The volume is 1937266.3129 kL
